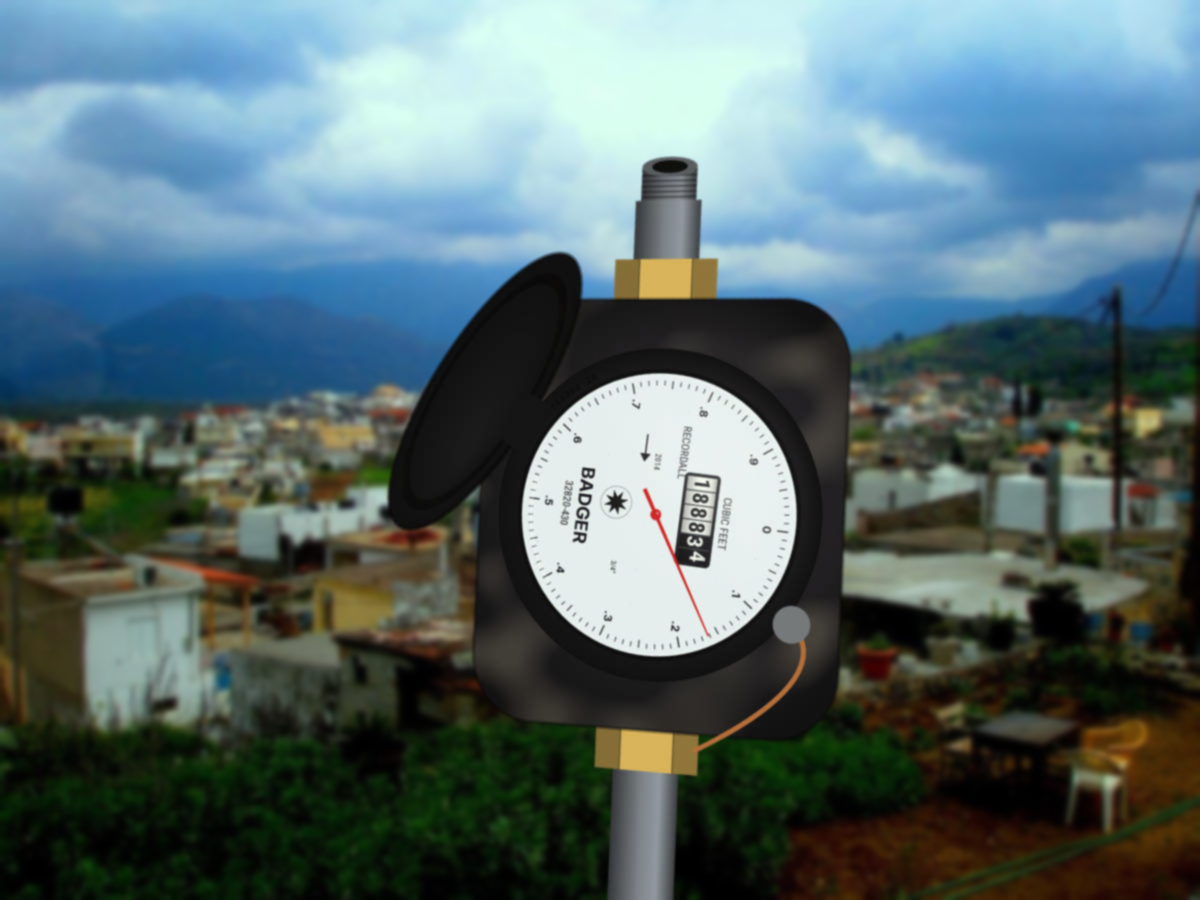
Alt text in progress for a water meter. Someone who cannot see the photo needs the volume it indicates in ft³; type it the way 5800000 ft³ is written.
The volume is 188834.16 ft³
